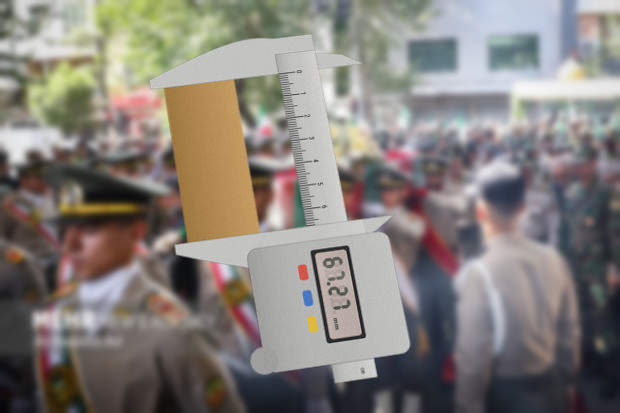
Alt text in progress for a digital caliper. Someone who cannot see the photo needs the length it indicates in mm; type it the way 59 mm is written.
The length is 67.27 mm
